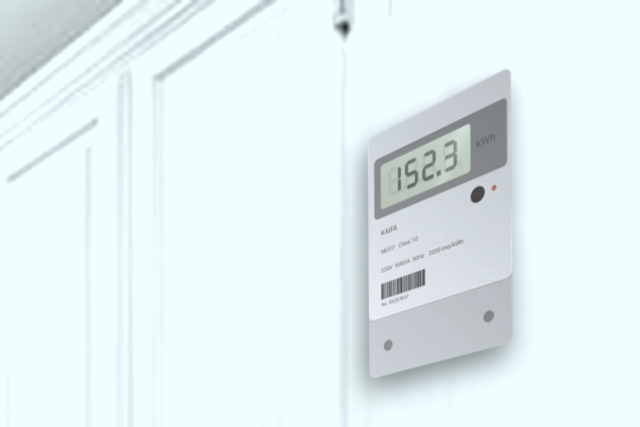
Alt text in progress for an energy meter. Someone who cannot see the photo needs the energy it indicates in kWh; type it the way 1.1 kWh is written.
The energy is 152.3 kWh
